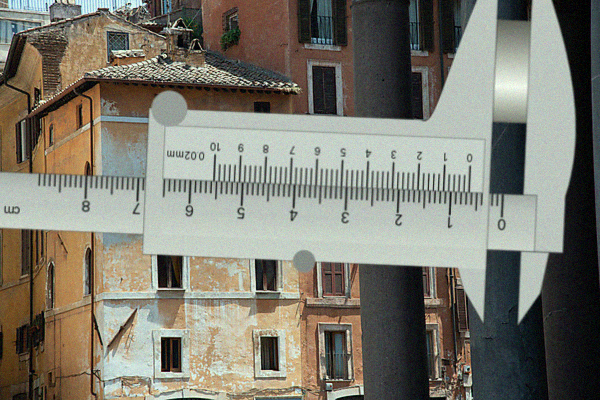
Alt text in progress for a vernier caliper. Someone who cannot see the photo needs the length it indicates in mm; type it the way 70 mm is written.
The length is 6.5 mm
